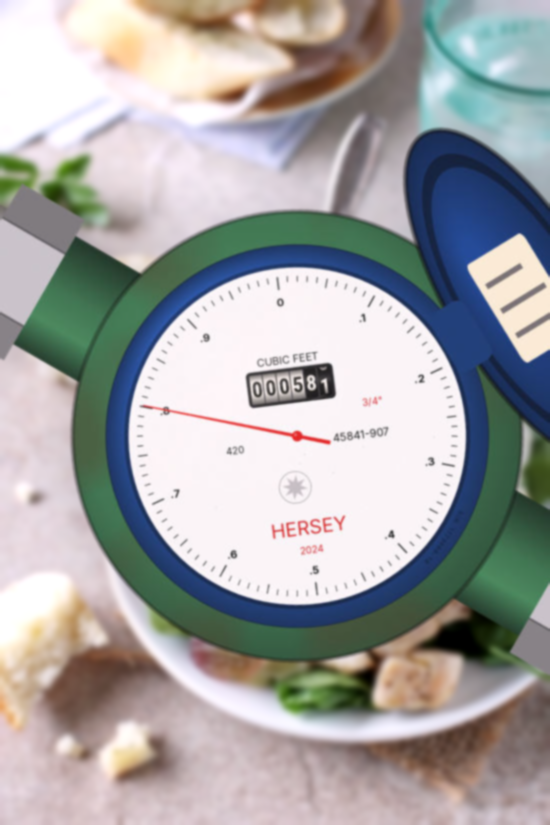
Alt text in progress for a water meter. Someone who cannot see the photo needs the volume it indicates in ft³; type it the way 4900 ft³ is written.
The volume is 580.80 ft³
